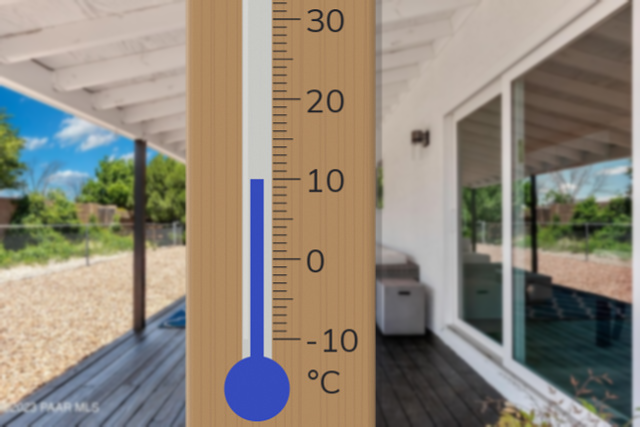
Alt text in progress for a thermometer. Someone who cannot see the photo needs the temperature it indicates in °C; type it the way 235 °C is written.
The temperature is 10 °C
